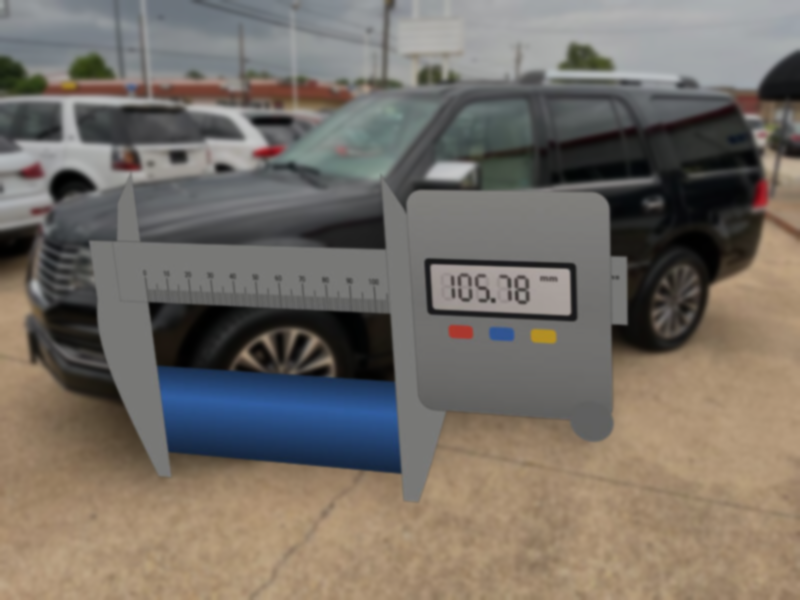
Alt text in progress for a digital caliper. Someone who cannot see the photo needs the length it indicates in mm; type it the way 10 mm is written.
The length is 105.78 mm
